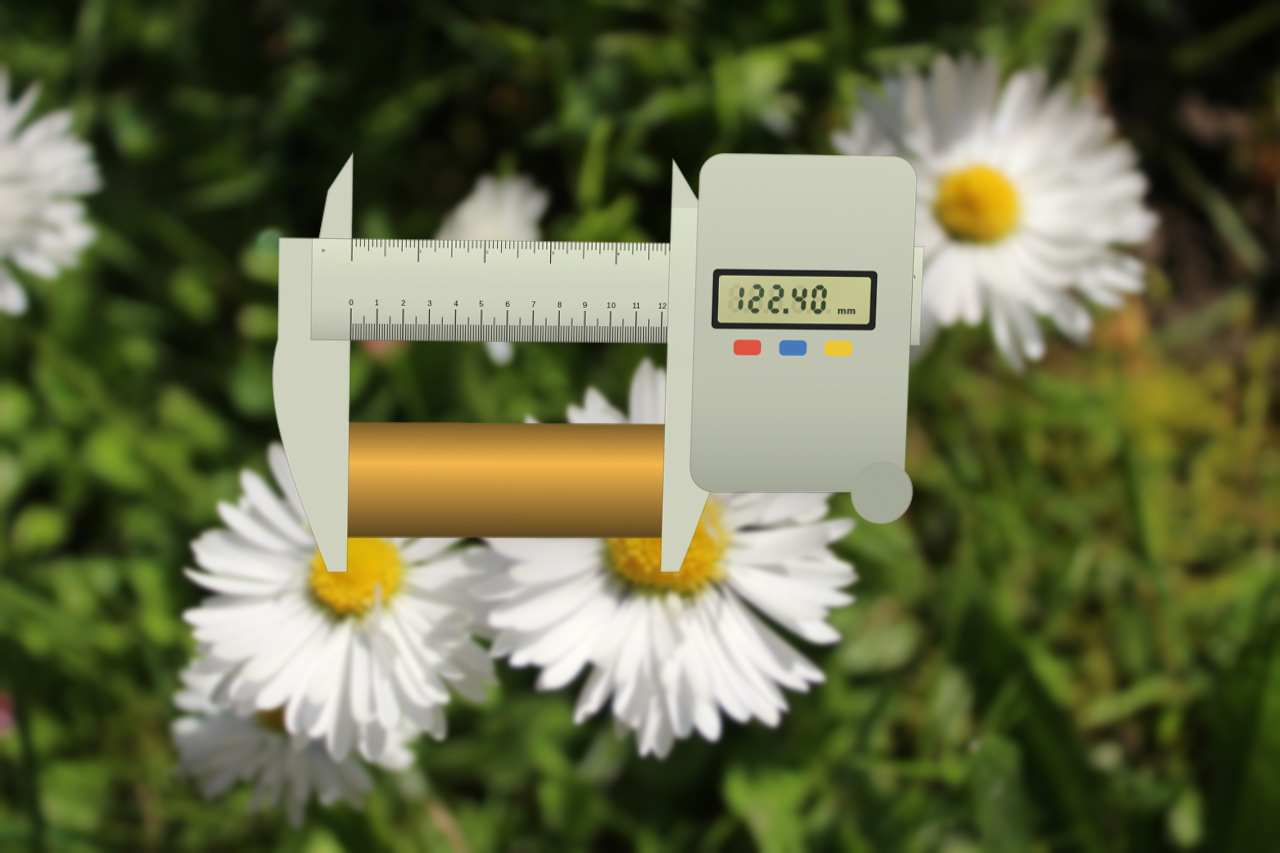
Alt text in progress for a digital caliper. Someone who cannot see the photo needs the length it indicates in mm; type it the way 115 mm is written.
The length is 122.40 mm
